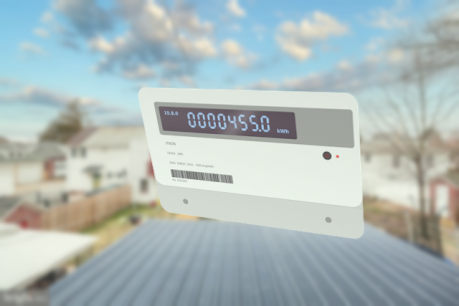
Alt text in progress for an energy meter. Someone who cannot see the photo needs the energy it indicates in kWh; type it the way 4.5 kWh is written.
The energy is 455.0 kWh
